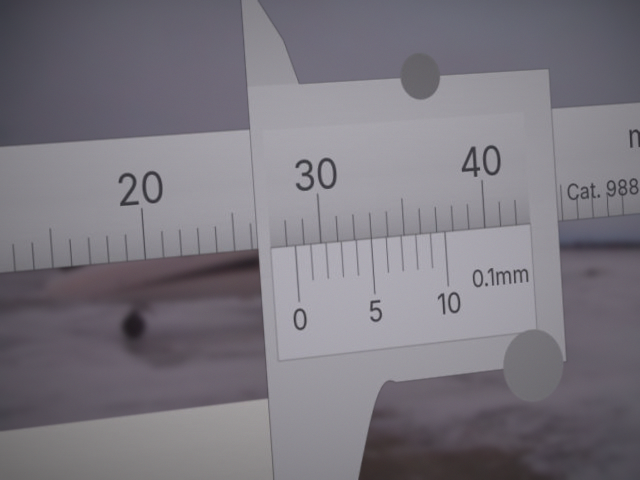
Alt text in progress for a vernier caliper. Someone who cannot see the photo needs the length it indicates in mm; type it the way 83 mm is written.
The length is 28.5 mm
